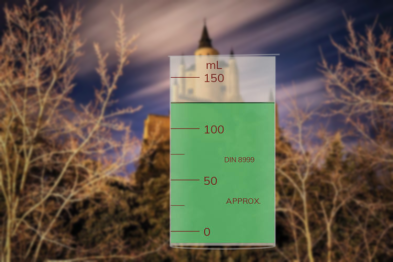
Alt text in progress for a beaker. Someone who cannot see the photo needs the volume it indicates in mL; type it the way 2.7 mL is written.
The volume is 125 mL
